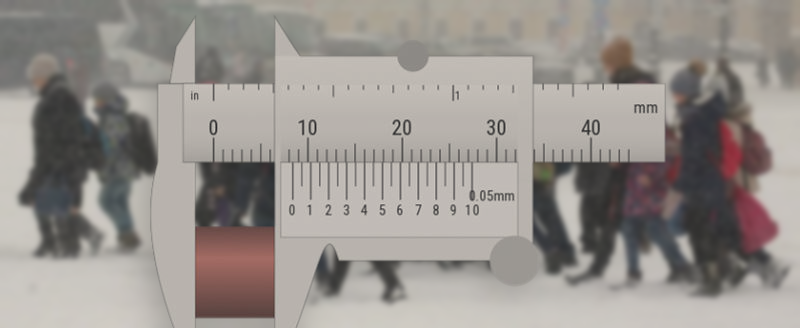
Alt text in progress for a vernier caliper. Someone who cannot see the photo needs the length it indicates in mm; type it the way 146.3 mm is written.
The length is 8.4 mm
